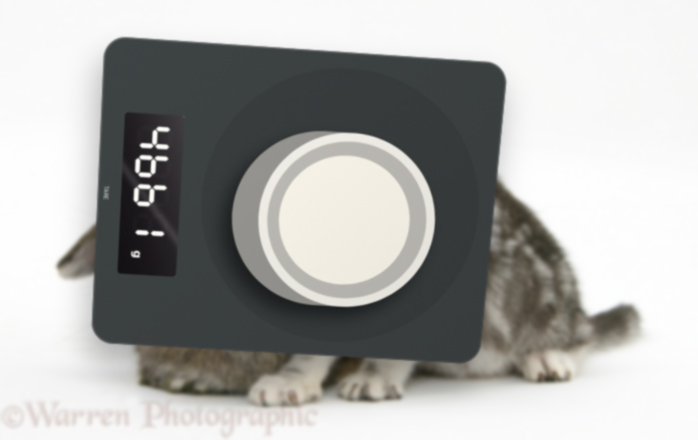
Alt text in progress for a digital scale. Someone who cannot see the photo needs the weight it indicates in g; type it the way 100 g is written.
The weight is 4661 g
